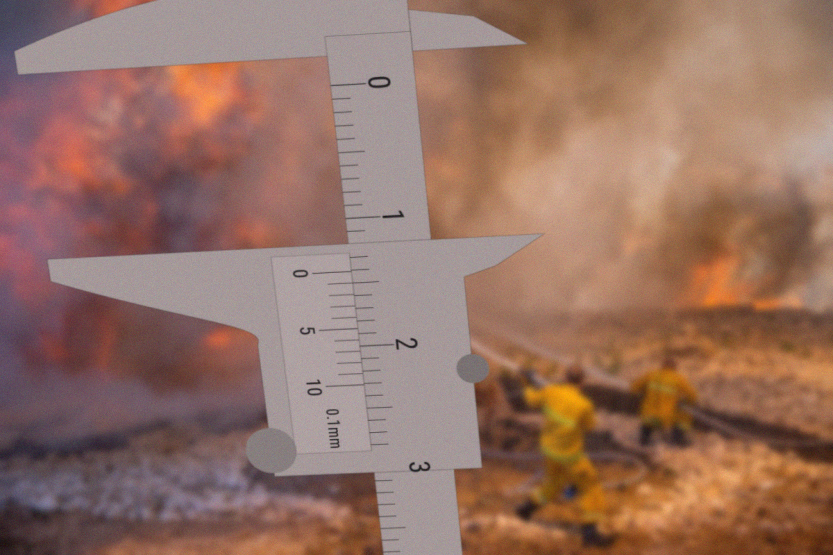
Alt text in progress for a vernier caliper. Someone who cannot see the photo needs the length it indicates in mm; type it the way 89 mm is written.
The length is 14.1 mm
